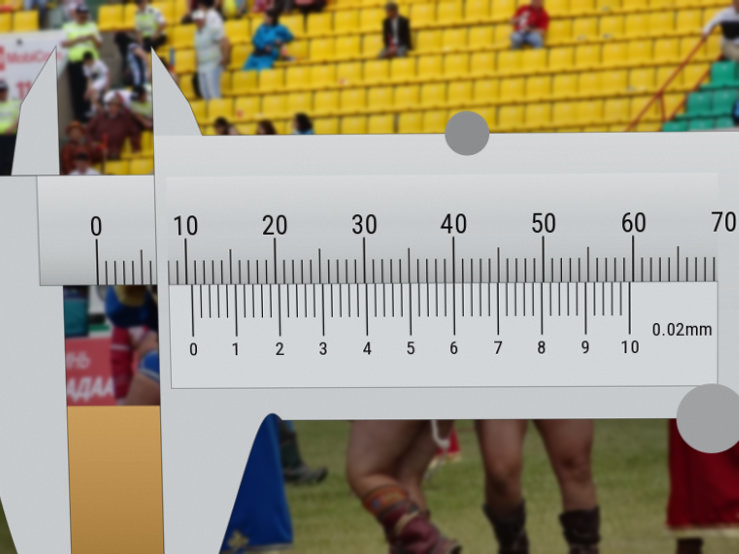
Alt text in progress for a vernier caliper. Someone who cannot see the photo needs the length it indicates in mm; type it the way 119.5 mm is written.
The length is 10.6 mm
